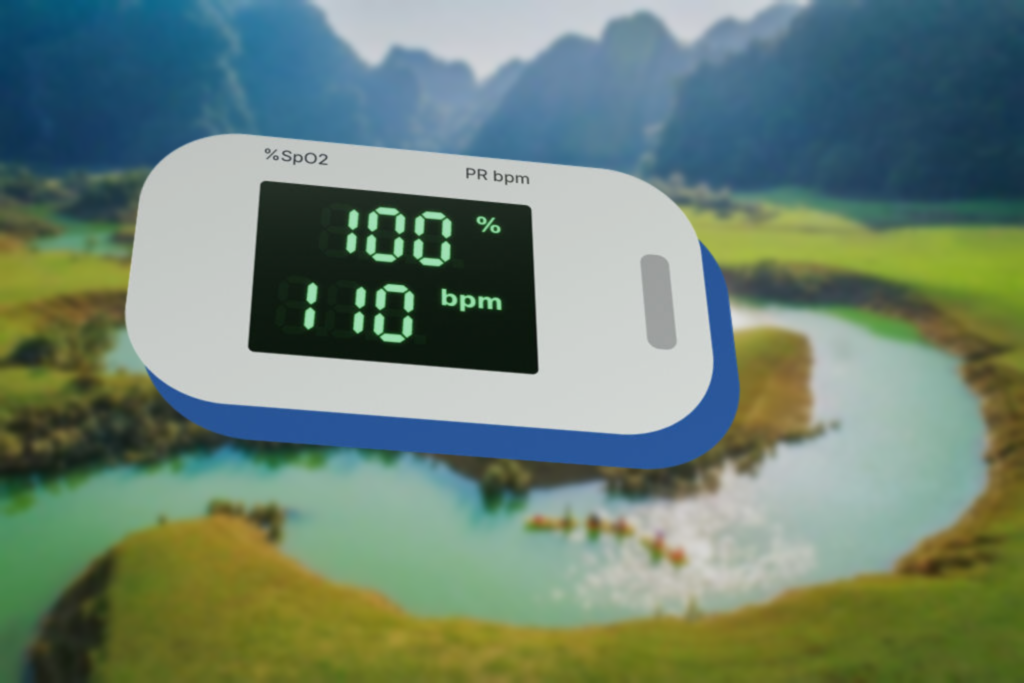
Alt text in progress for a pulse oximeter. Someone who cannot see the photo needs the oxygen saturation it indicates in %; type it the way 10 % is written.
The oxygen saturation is 100 %
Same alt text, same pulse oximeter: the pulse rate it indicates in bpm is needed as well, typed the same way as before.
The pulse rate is 110 bpm
